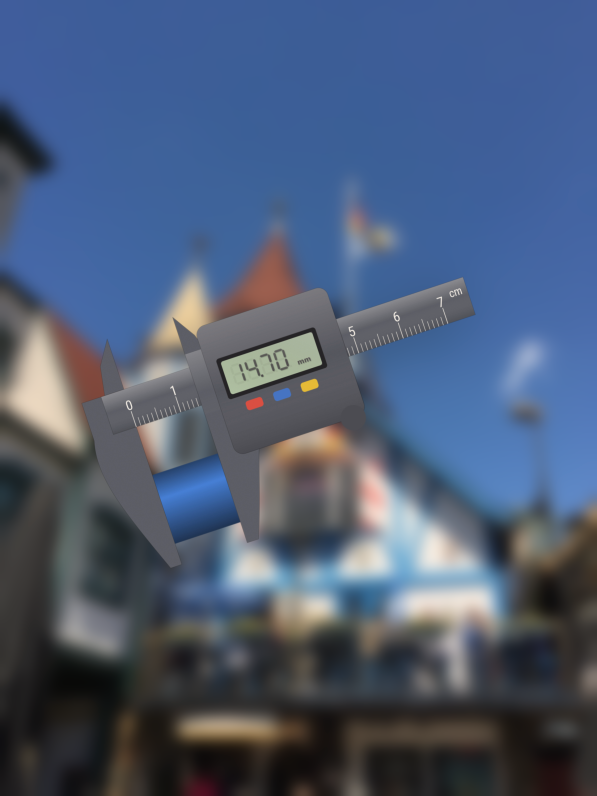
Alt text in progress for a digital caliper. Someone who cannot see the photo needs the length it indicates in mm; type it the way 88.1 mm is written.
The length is 14.70 mm
